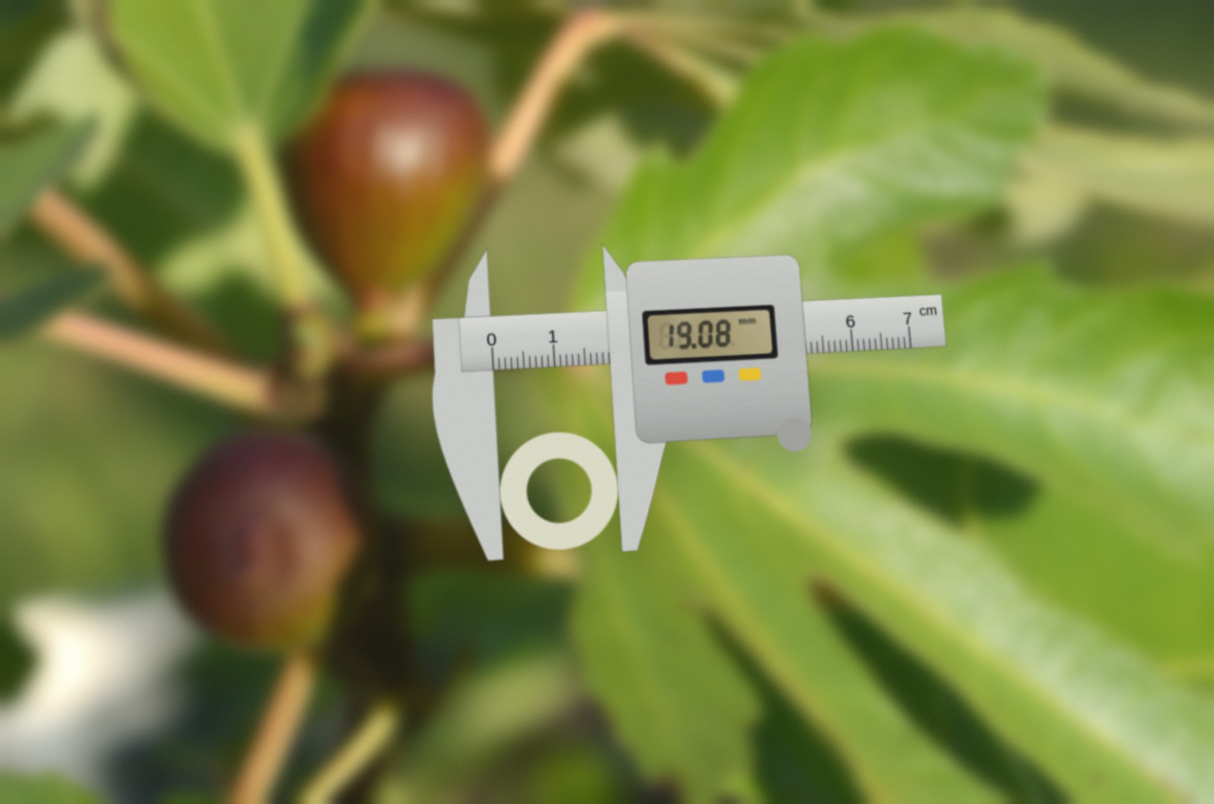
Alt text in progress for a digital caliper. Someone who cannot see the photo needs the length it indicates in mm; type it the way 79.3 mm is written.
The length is 19.08 mm
